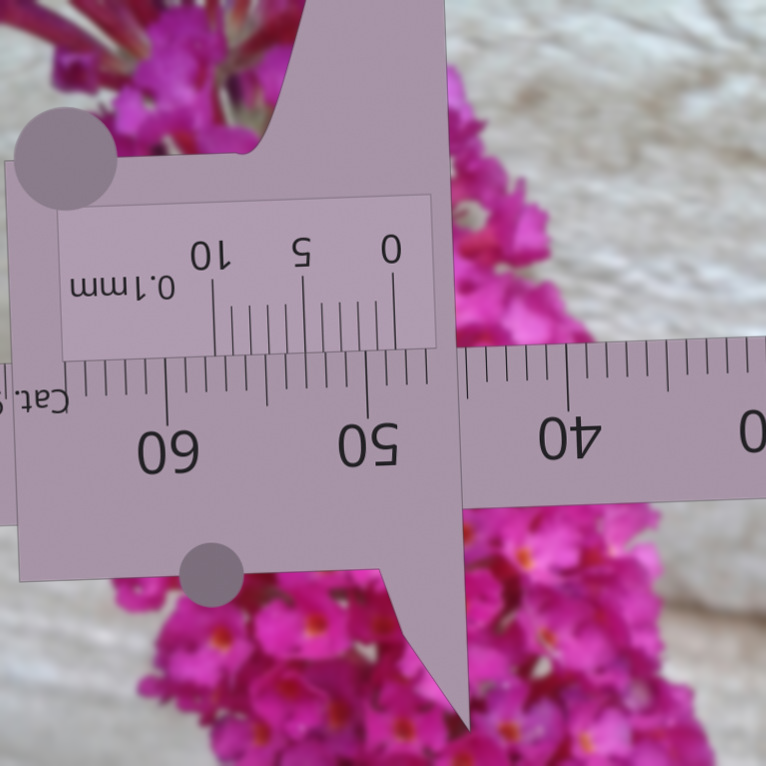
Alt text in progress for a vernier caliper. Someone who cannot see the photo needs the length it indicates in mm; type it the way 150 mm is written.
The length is 48.5 mm
